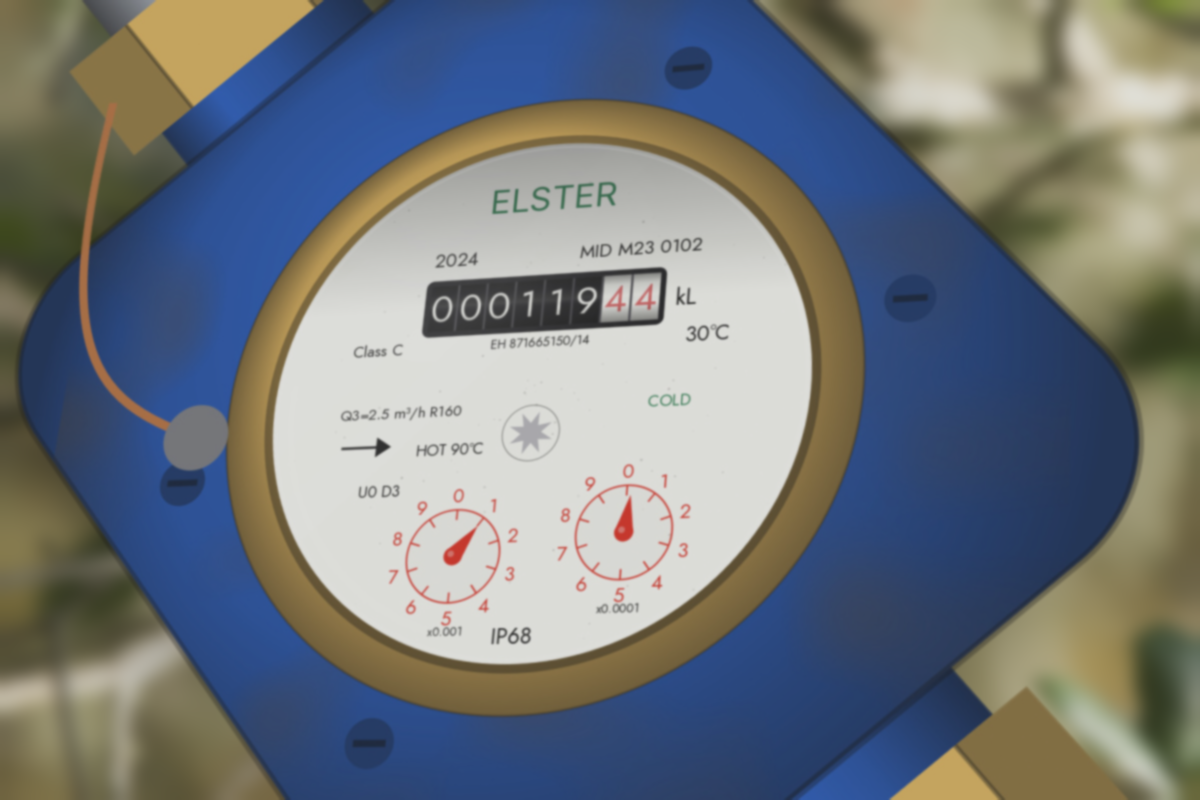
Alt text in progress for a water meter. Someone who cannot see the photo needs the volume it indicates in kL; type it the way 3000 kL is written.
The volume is 119.4410 kL
